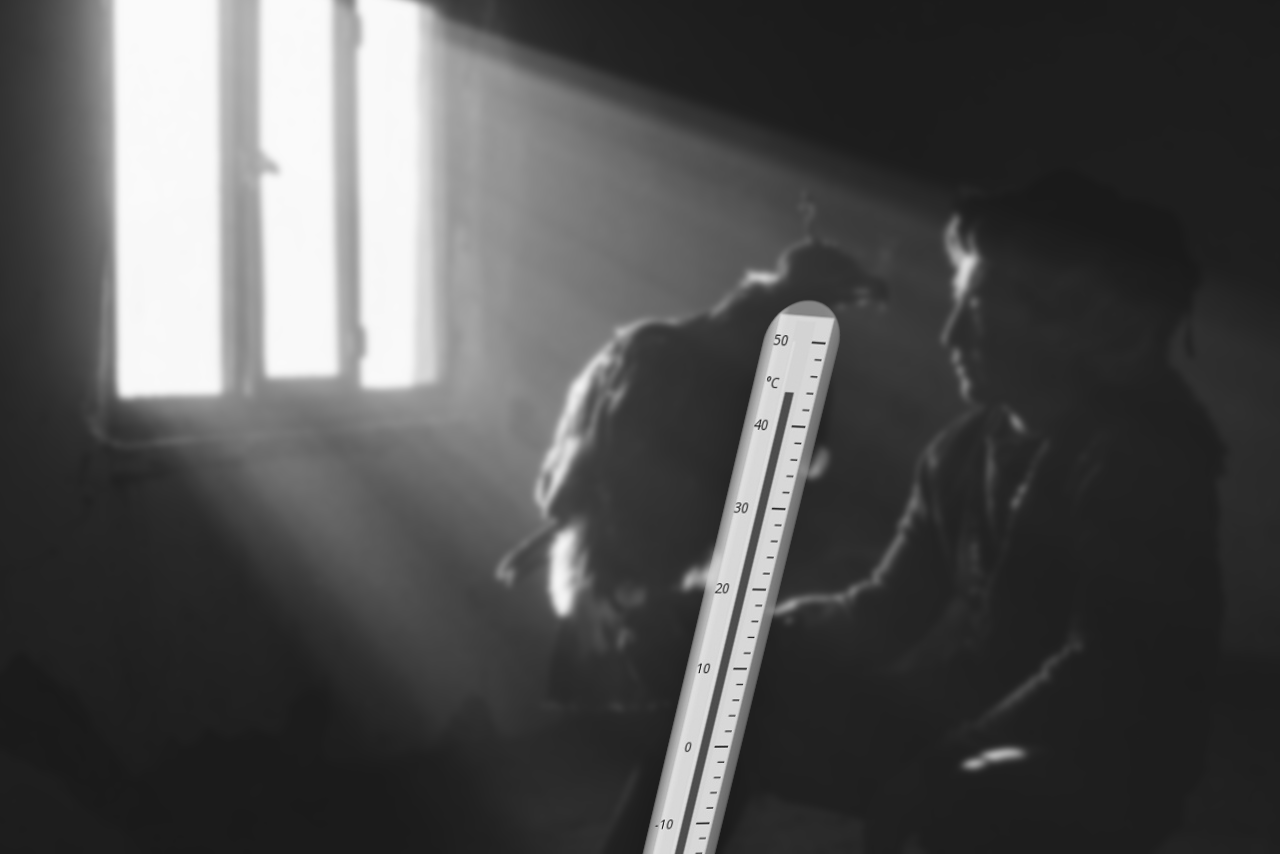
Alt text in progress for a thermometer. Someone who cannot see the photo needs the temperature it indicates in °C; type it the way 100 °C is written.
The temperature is 44 °C
